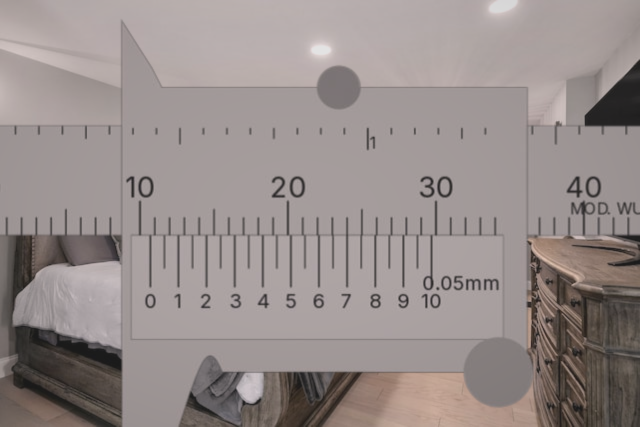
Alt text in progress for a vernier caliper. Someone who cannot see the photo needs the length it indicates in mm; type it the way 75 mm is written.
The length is 10.7 mm
